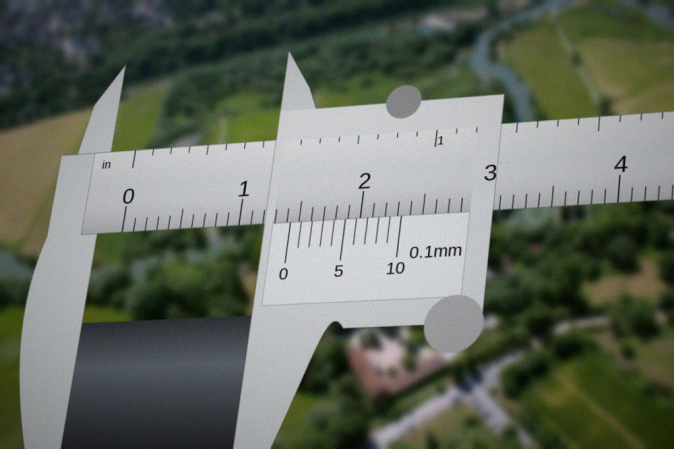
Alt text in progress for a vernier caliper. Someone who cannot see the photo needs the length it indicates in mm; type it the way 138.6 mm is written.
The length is 14.3 mm
